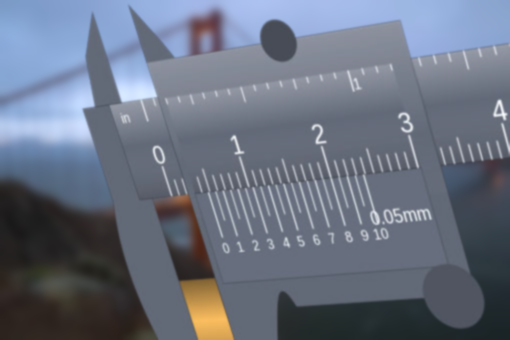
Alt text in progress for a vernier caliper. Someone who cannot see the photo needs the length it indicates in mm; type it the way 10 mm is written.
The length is 4.8 mm
